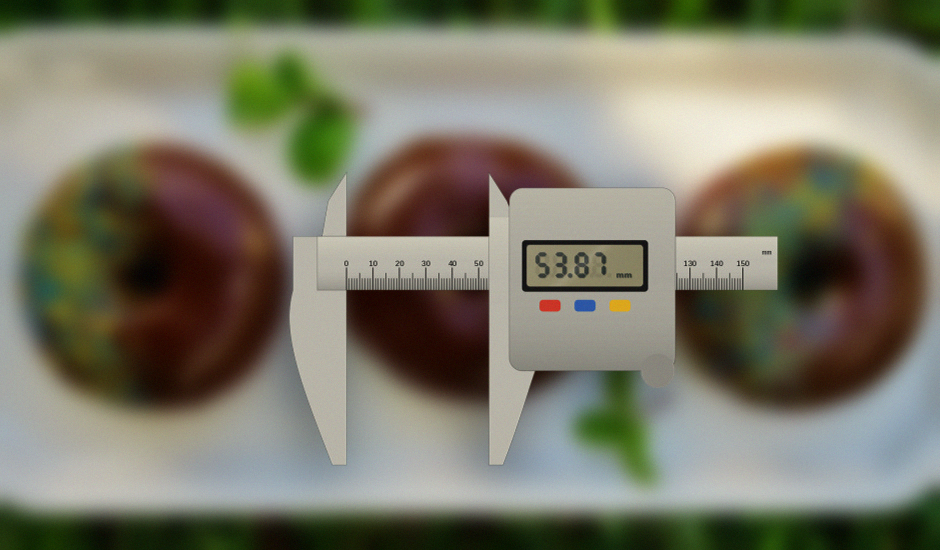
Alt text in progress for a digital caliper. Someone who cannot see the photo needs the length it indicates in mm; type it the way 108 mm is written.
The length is 53.87 mm
